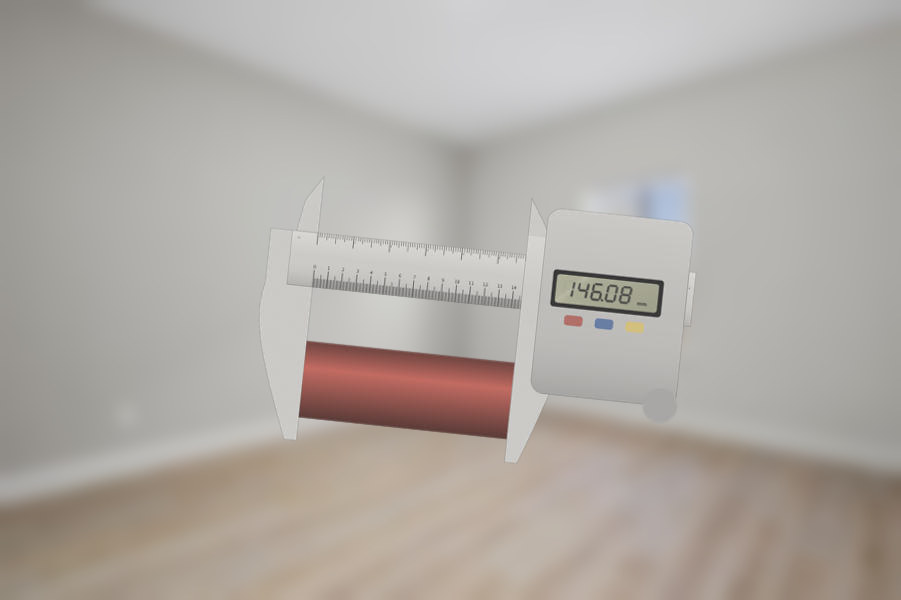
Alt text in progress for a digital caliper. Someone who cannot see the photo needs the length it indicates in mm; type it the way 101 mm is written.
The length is 146.08 mm
